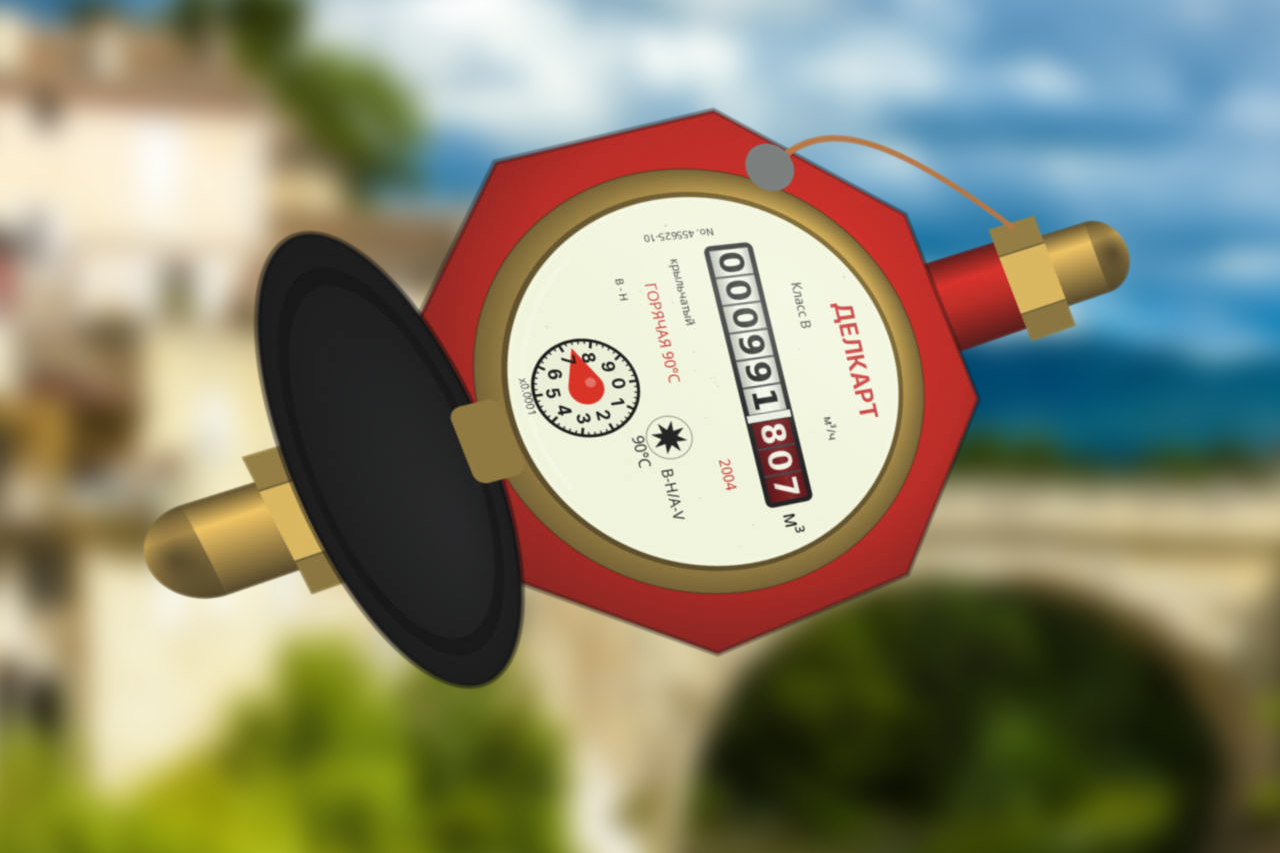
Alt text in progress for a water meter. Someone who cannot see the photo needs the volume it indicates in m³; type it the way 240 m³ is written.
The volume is 991.8077 m³
